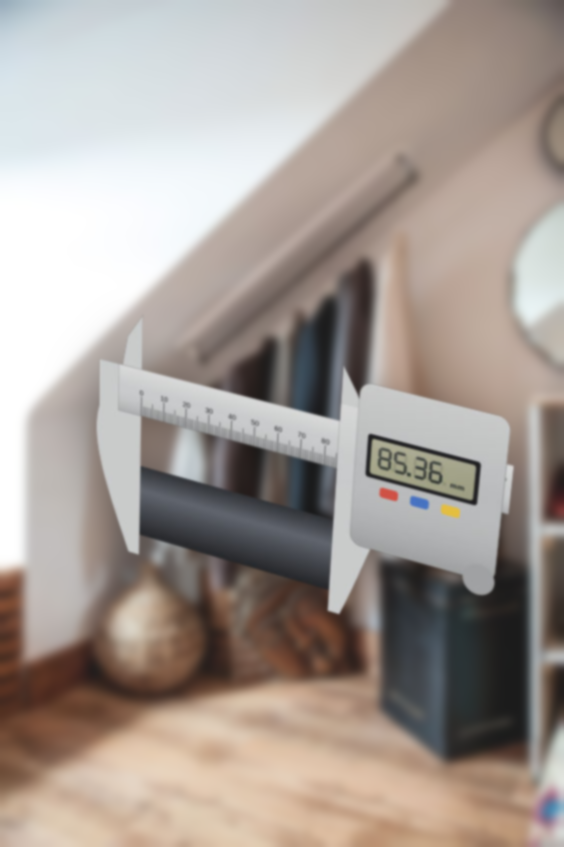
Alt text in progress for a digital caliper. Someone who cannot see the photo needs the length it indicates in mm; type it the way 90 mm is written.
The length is 85.36 mm
